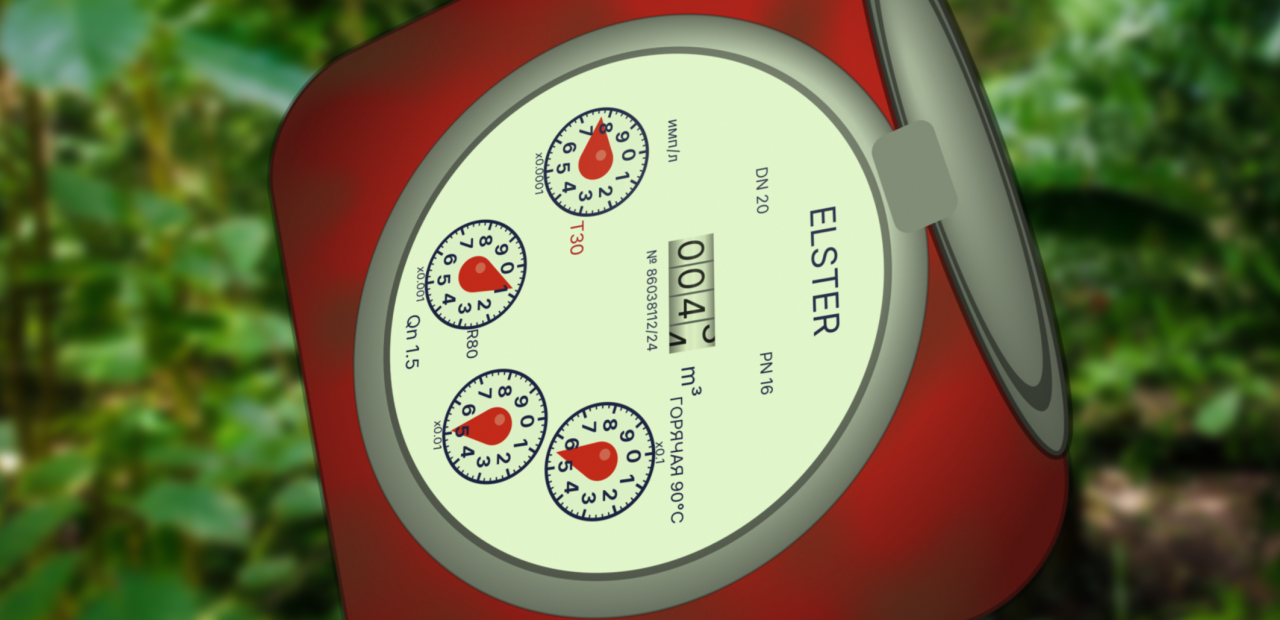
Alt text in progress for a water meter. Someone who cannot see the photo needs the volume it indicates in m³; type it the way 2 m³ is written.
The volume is 43.5507 m³
